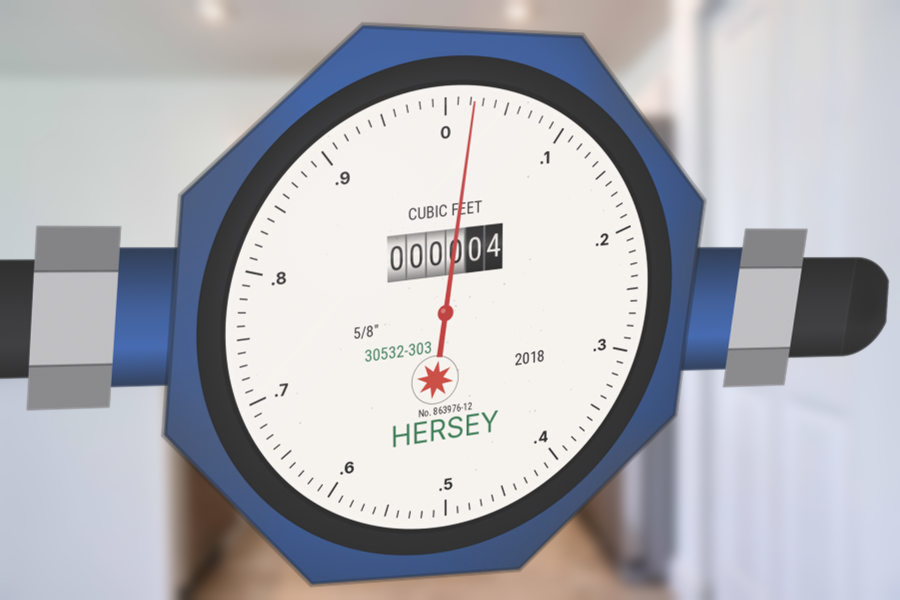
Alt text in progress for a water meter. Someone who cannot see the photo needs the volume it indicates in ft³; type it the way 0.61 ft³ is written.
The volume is 4.02 ft³
